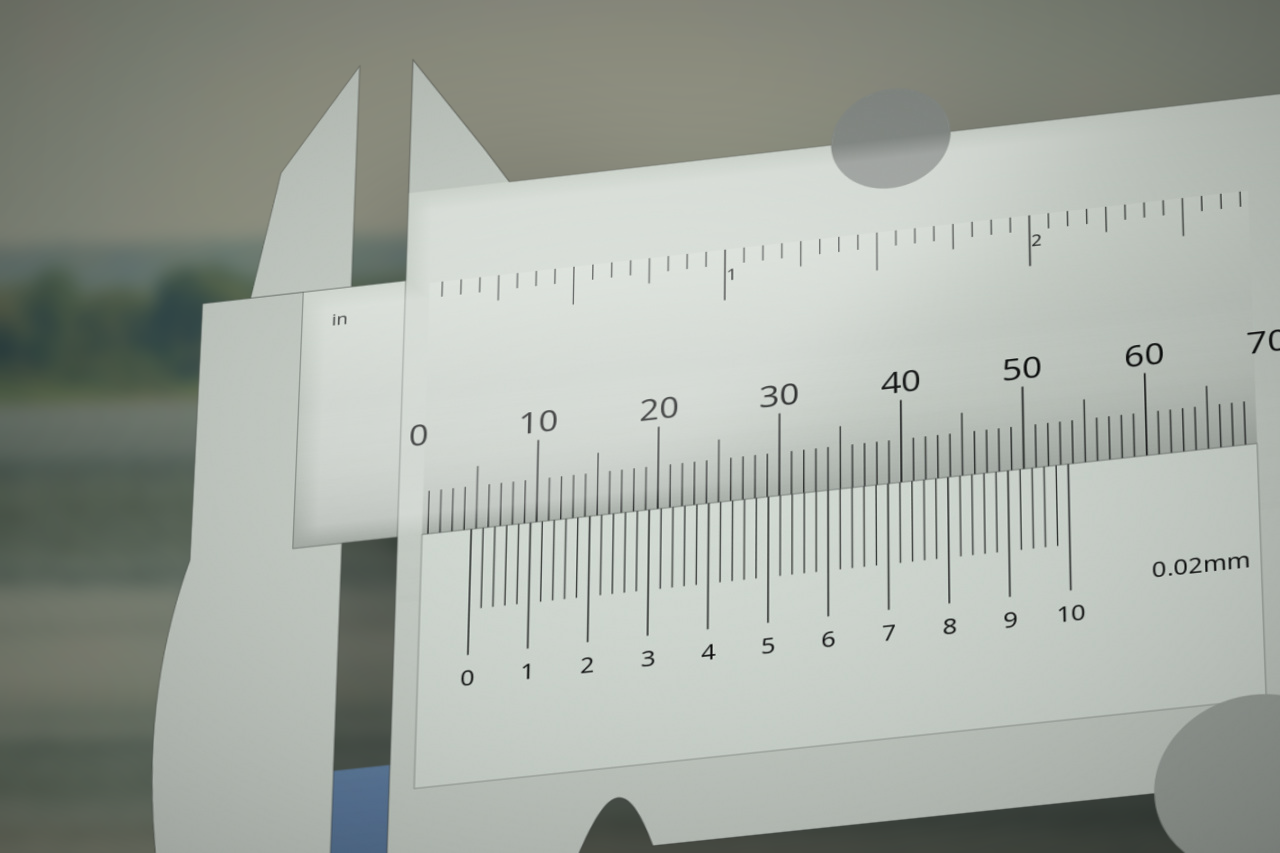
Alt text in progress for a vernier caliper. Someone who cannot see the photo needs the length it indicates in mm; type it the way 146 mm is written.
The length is 4.6 mm
